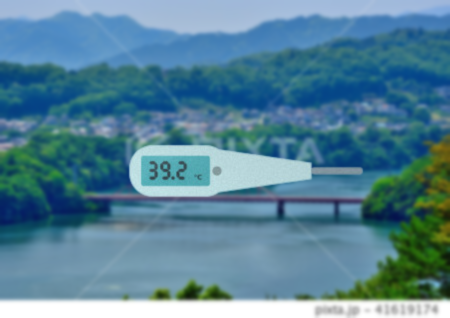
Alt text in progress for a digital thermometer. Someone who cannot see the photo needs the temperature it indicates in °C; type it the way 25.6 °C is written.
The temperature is 39.2 °C
